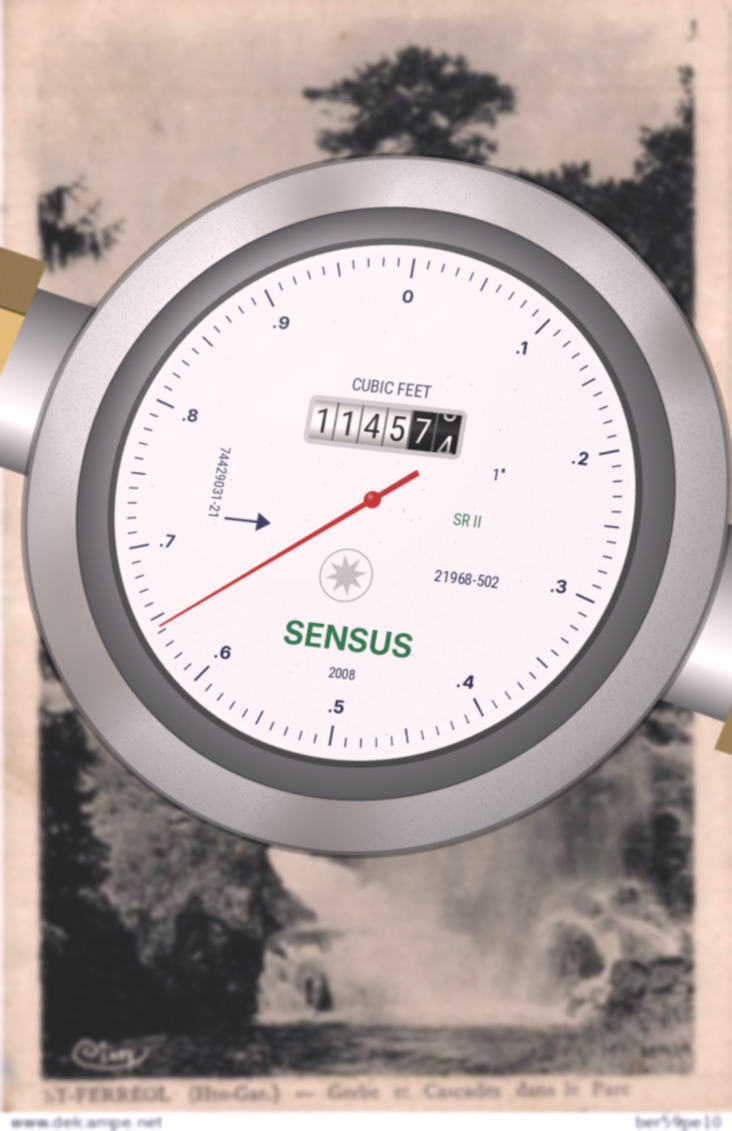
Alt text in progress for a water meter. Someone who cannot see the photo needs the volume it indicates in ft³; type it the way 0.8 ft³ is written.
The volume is 114573.64 ft³
